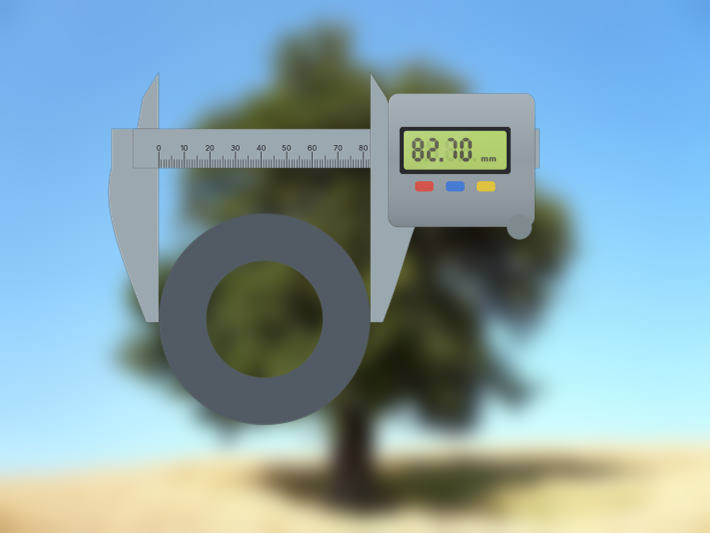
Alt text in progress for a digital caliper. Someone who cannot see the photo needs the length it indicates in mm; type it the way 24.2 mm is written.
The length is 82.70 mm
